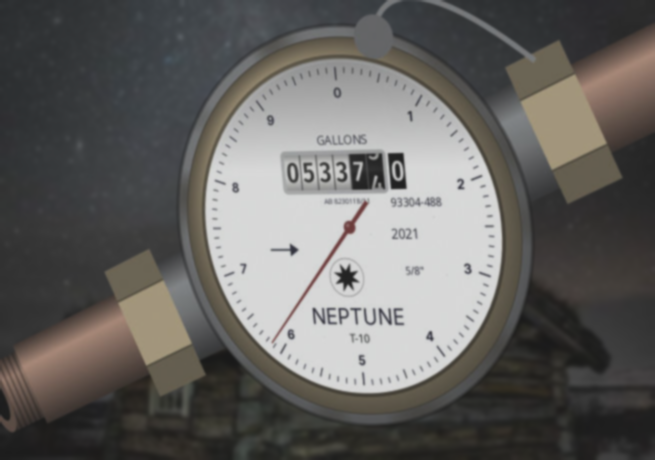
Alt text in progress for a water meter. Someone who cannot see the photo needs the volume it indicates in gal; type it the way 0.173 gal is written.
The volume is 533736.1 gal
